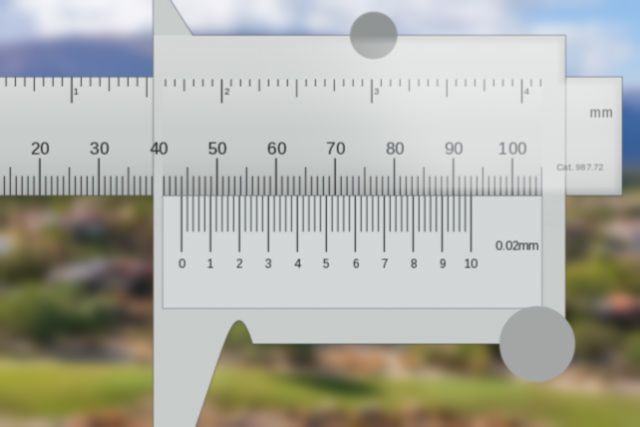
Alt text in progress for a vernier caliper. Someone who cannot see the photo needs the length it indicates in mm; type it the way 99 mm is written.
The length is 44.0 mm
